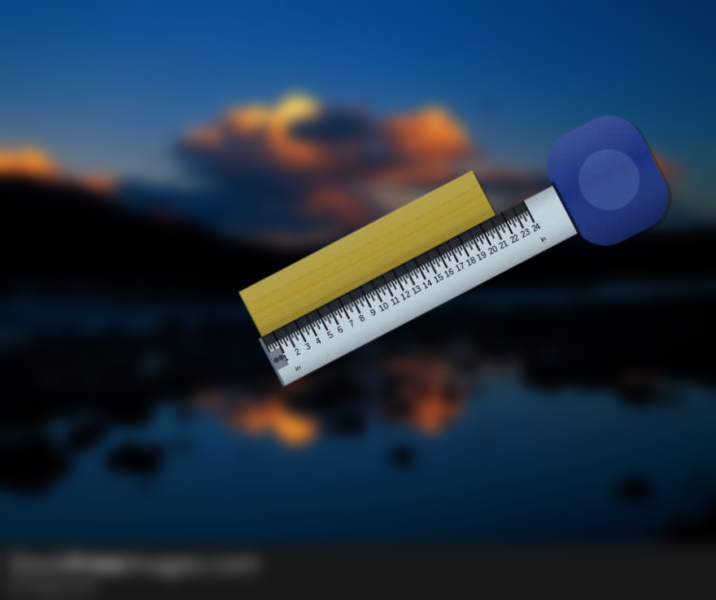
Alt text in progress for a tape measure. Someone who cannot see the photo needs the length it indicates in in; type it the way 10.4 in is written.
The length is 21.5 in
